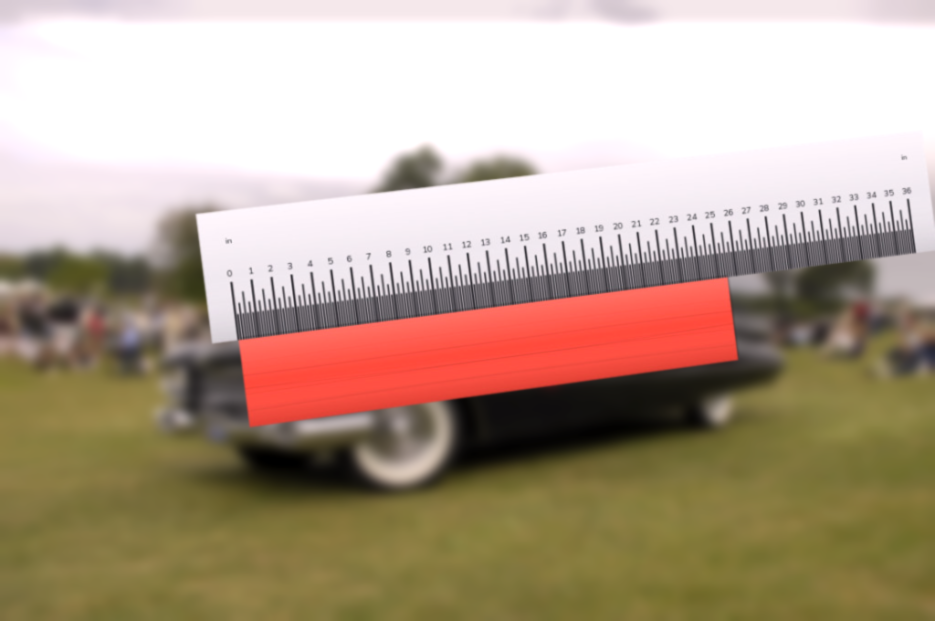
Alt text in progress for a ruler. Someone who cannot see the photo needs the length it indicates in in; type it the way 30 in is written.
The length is 25.5 in
